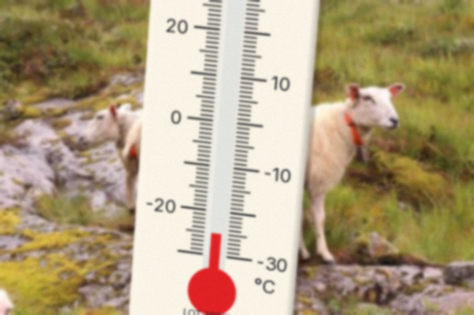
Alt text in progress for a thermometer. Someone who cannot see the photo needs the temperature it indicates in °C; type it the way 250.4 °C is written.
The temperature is -25 °C
